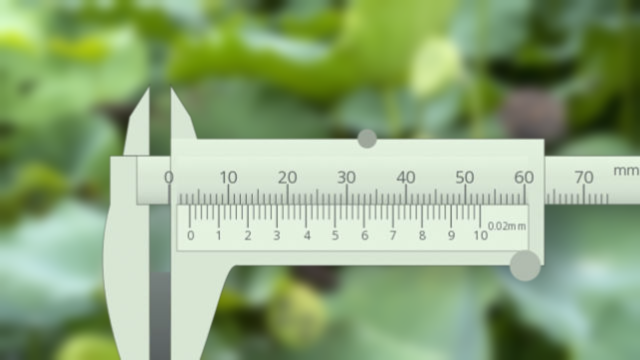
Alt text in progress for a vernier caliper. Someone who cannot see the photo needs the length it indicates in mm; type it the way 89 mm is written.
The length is 3.5 mm
